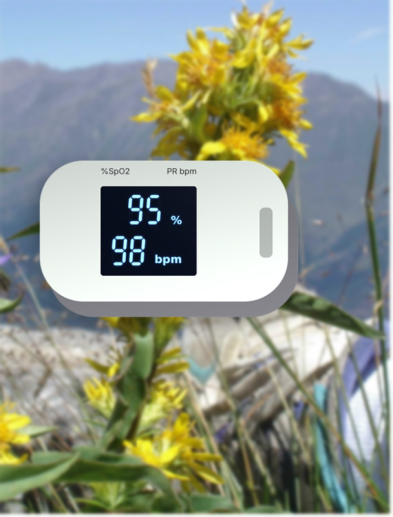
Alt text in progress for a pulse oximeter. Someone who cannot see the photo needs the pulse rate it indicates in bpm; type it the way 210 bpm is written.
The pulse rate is 98 bpm
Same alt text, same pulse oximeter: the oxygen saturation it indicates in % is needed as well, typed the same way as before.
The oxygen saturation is 95 %
